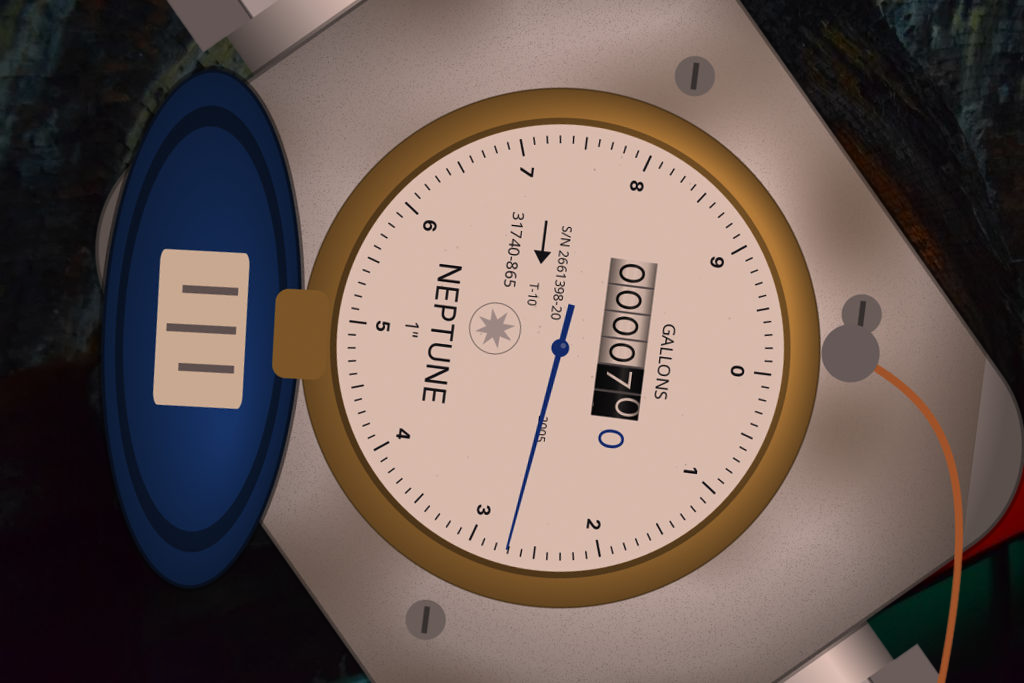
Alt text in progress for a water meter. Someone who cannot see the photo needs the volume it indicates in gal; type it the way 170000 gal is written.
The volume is 702.7 gal
